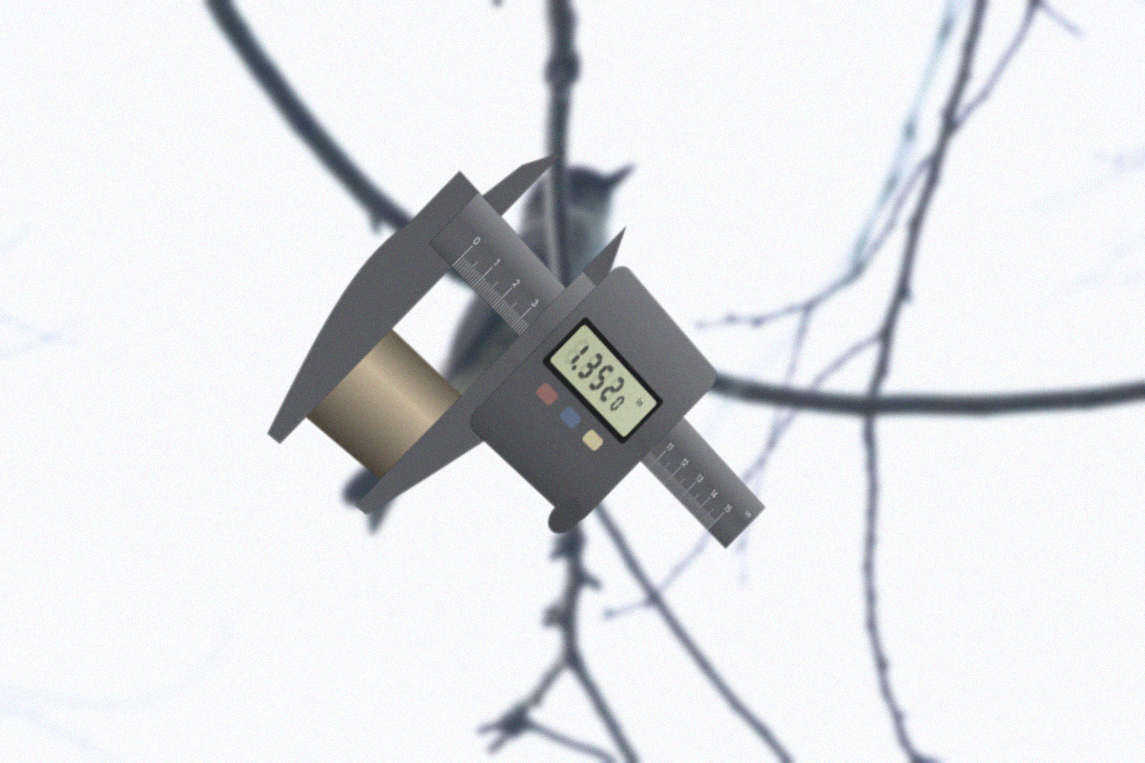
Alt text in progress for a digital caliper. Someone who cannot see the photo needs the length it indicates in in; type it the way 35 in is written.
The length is 1.3520 in
